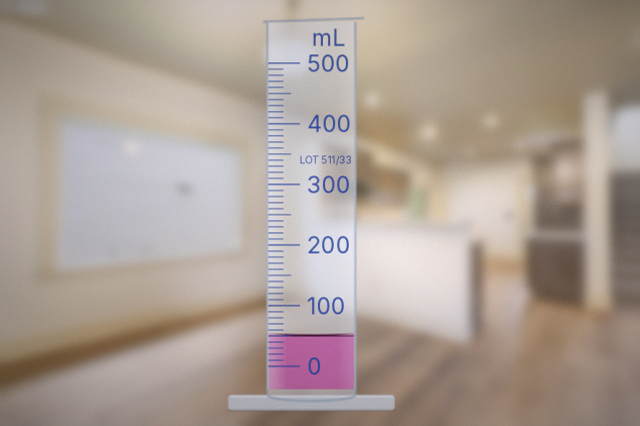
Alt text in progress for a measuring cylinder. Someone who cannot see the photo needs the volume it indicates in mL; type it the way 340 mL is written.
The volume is 50 mL
